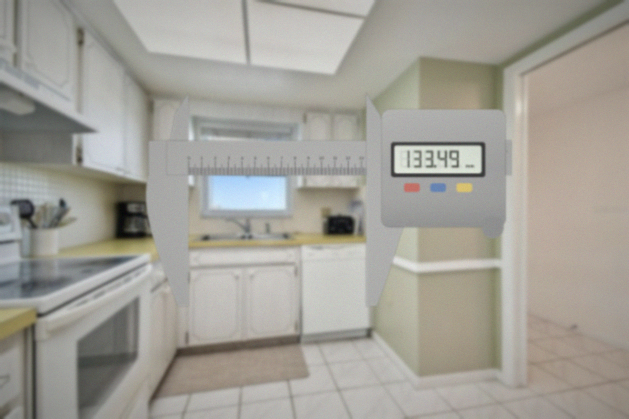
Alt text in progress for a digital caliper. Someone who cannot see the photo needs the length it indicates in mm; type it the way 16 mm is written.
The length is 133.49 mm
